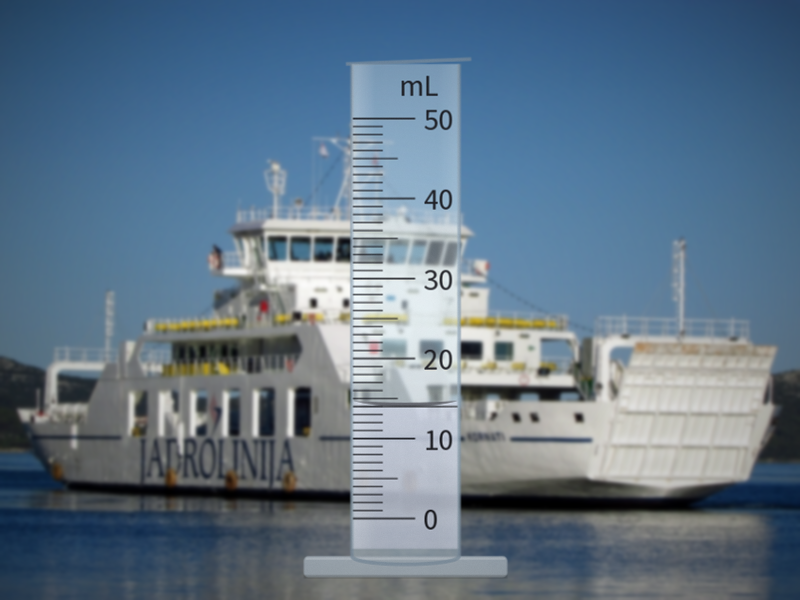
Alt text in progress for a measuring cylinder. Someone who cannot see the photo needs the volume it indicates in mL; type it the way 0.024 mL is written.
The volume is 14 mL
